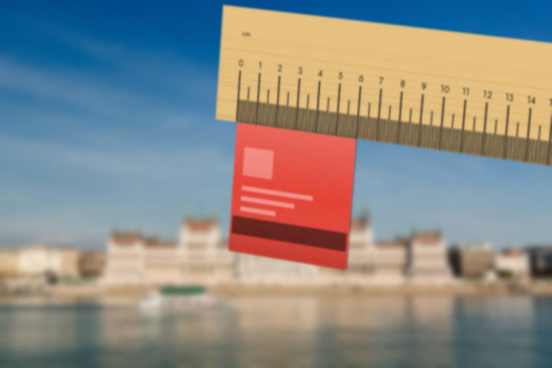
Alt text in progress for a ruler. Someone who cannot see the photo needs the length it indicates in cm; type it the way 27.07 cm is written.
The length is 6 cm
